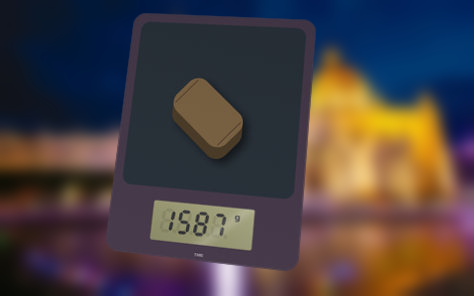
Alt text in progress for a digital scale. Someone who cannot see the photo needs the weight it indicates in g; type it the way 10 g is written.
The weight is 1587 g
